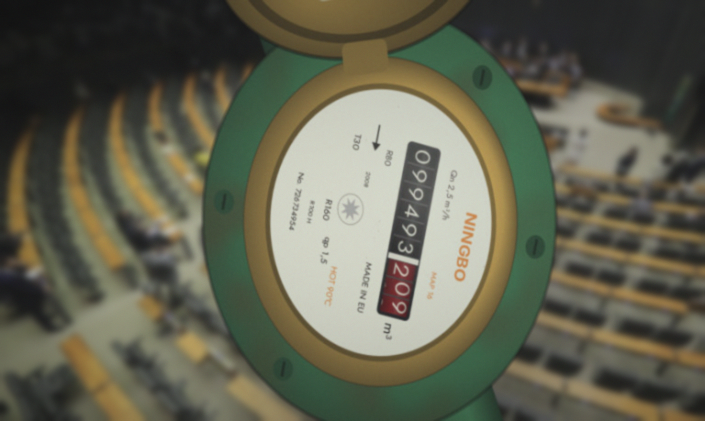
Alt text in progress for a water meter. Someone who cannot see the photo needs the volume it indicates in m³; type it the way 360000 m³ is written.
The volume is 99493.209 m³
